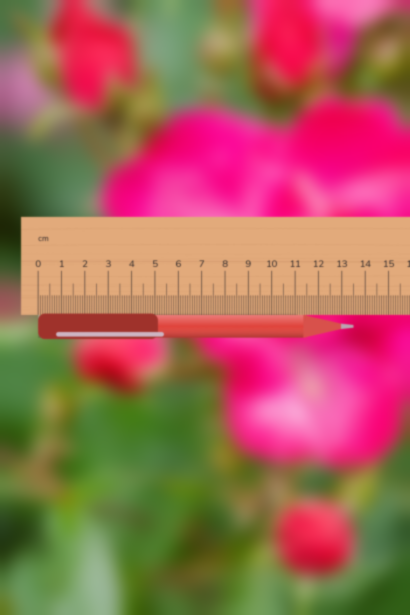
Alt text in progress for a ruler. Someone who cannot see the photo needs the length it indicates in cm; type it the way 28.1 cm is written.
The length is 13.5 cm
